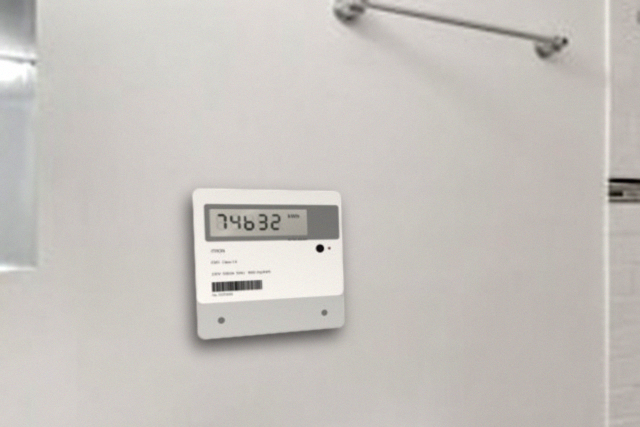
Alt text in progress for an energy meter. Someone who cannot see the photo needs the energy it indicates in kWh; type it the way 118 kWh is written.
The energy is 74632 kWh
